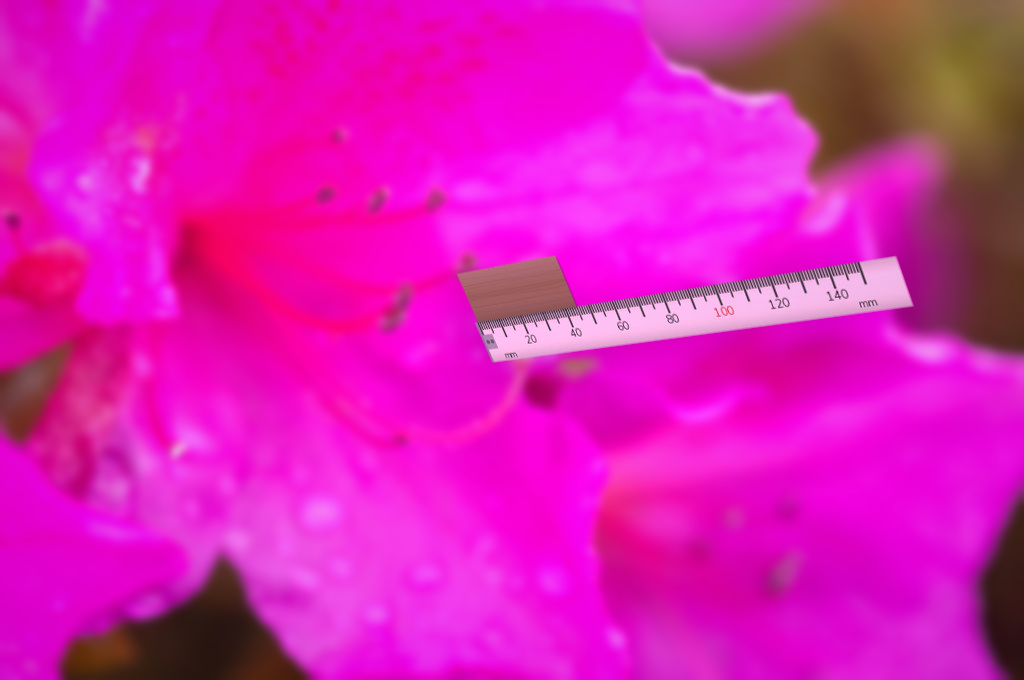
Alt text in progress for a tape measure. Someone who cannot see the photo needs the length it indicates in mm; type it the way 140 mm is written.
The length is 45 mm
